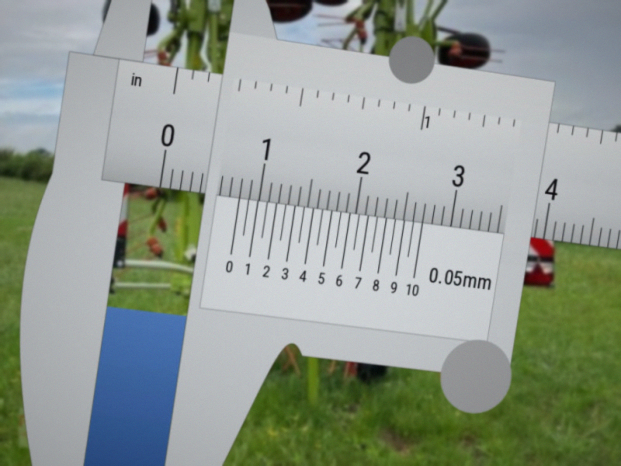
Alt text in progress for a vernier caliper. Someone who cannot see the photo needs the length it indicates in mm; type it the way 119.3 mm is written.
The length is 8.0 mm
